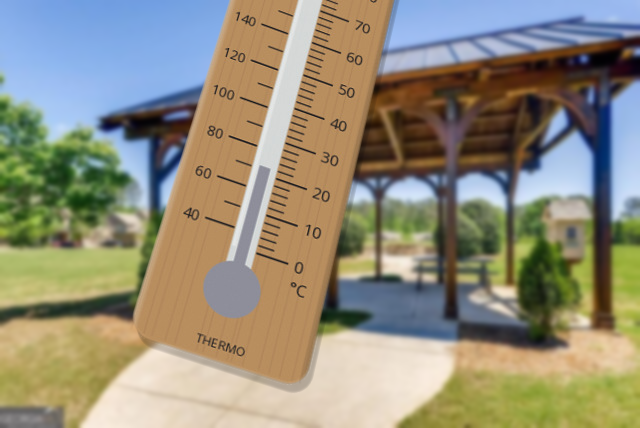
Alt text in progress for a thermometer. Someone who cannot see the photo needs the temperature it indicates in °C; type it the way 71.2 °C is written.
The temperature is 22 °C
